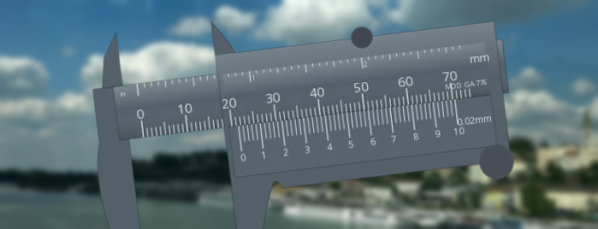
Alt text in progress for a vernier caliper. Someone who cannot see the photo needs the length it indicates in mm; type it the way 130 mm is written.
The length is 21.5 mm
